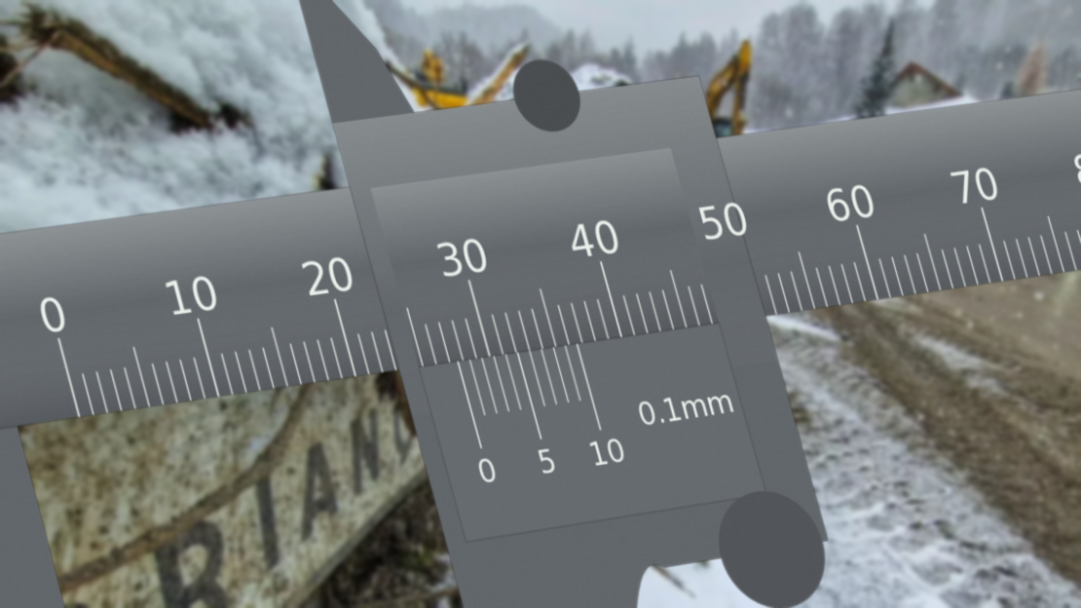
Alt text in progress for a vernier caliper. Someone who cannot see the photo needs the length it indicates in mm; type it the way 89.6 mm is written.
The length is 27.6 mm
